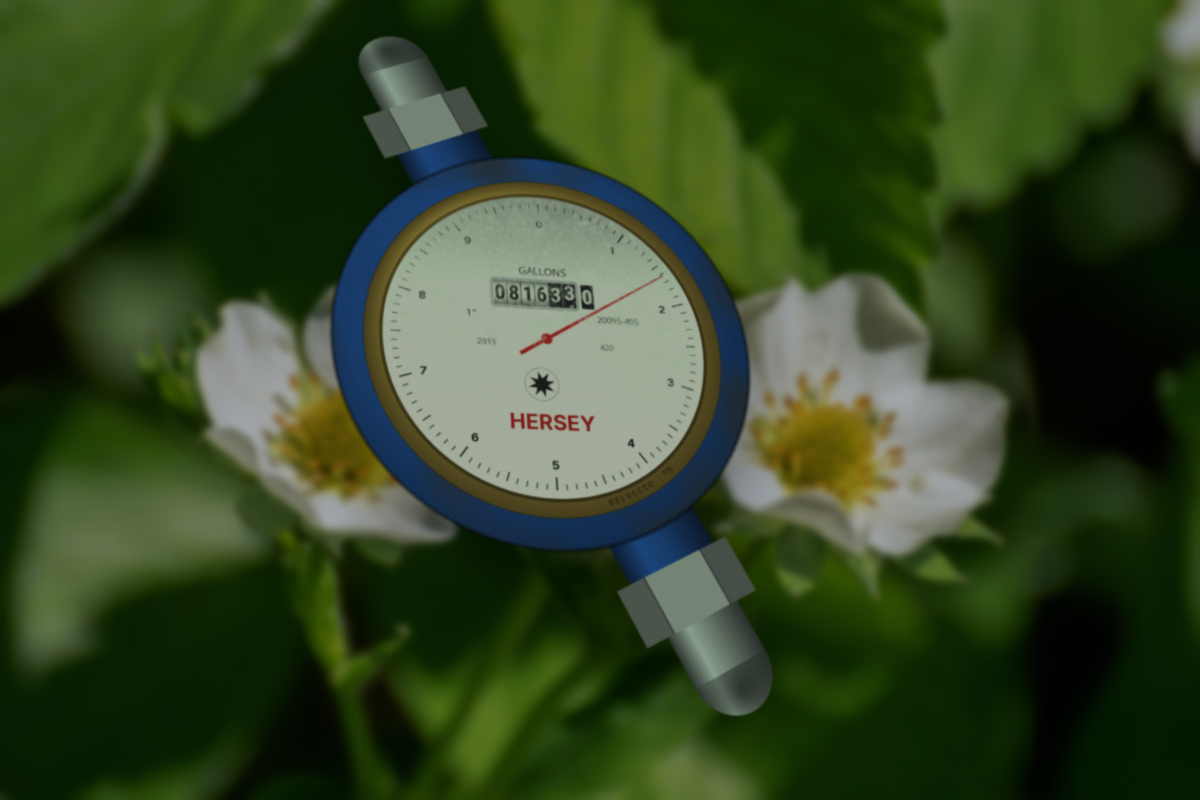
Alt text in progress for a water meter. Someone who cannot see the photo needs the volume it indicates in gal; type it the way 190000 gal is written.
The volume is 816331.6 gal
